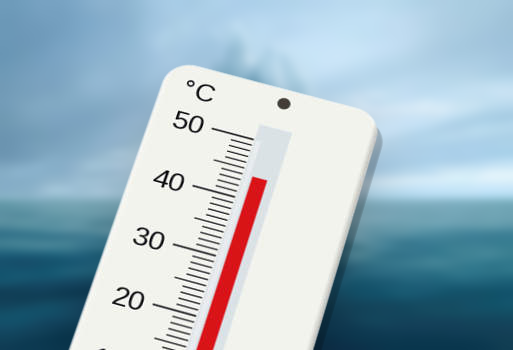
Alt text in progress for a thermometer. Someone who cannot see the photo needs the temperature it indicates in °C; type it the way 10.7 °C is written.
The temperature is 44 °C
